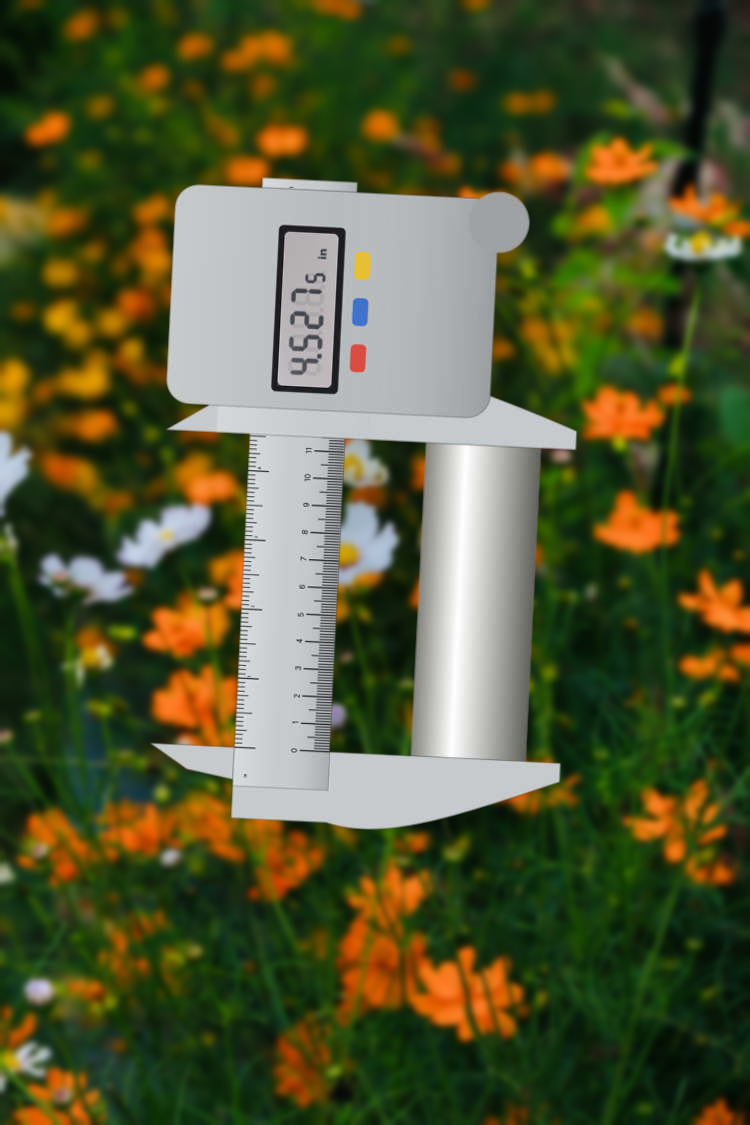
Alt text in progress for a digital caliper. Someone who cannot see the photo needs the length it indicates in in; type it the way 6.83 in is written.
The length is 4.5275 in
